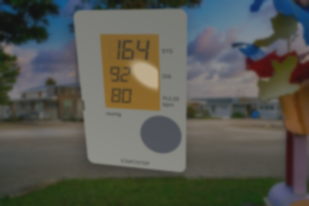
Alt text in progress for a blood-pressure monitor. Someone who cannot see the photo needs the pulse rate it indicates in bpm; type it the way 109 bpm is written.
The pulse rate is 80 bpm
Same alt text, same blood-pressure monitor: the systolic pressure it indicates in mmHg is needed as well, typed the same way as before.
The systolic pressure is 164 mmHg
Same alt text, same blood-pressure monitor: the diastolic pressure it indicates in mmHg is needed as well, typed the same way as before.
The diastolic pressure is 92 mmHg
